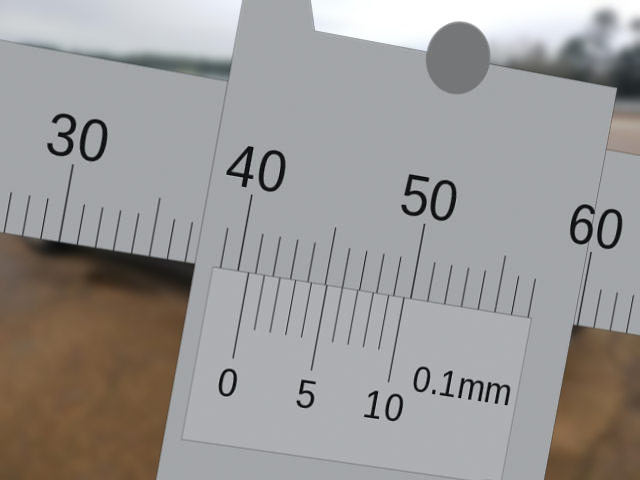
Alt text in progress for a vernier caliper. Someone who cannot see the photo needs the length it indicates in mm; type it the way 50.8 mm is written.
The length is 40.6 mm
